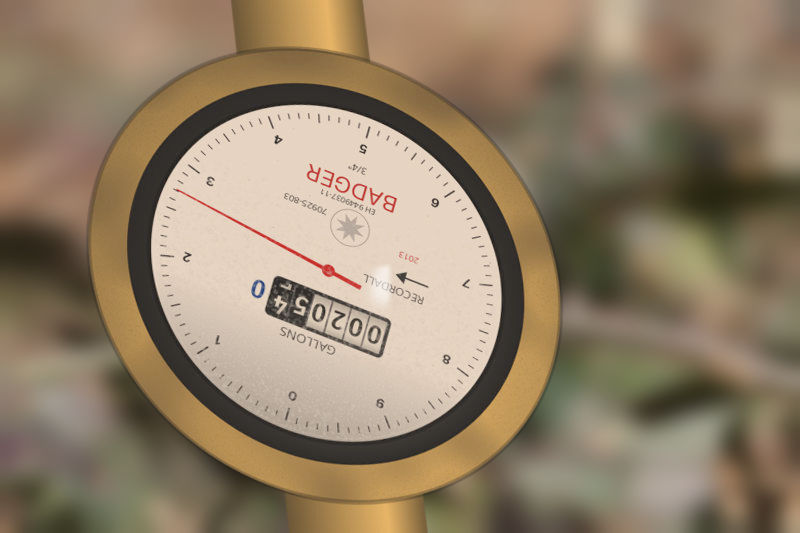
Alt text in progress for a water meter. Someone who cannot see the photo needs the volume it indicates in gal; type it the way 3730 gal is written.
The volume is 20542.7 gal
